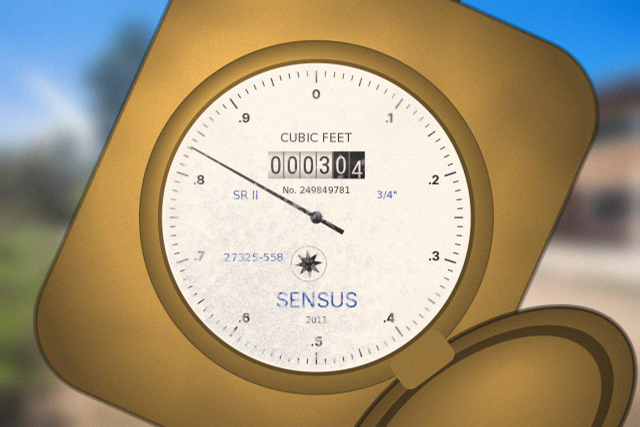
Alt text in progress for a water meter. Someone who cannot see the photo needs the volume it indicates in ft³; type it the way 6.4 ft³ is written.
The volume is 303.83 ft³
